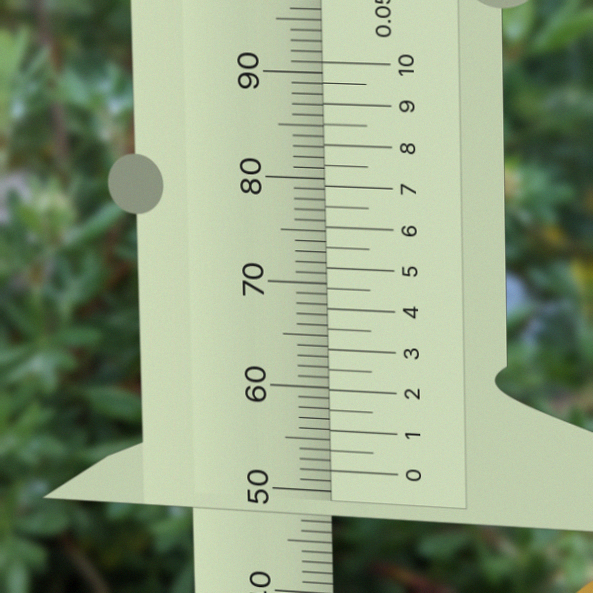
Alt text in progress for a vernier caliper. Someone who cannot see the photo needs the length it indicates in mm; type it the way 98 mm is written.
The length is 52.0 mm
